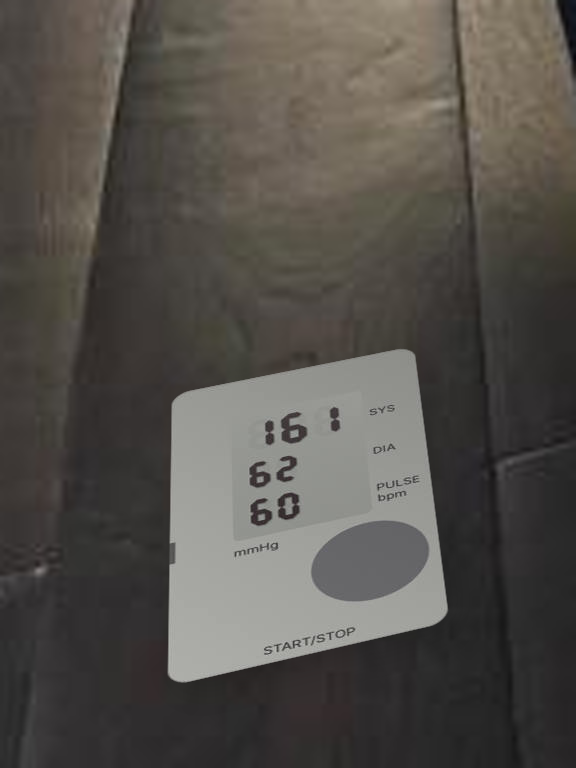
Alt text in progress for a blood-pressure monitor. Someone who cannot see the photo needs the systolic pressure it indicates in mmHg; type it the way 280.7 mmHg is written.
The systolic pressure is 161 mmHg
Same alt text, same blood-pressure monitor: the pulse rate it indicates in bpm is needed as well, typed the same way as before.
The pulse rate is 60 bpm
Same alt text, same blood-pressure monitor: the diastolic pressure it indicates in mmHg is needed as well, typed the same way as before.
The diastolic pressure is 62 mmHg
